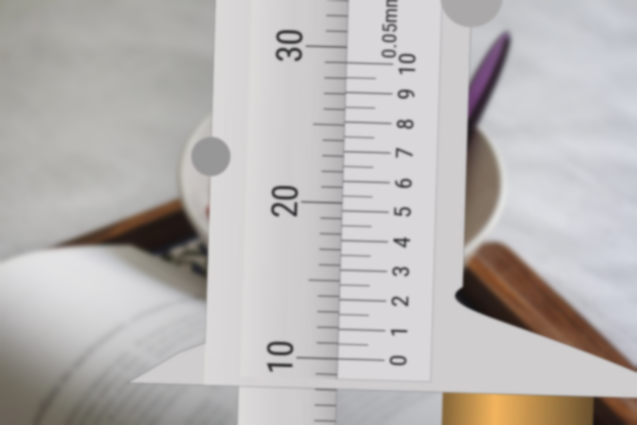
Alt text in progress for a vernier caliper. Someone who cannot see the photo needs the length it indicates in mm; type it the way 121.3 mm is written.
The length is 10.0 mm
